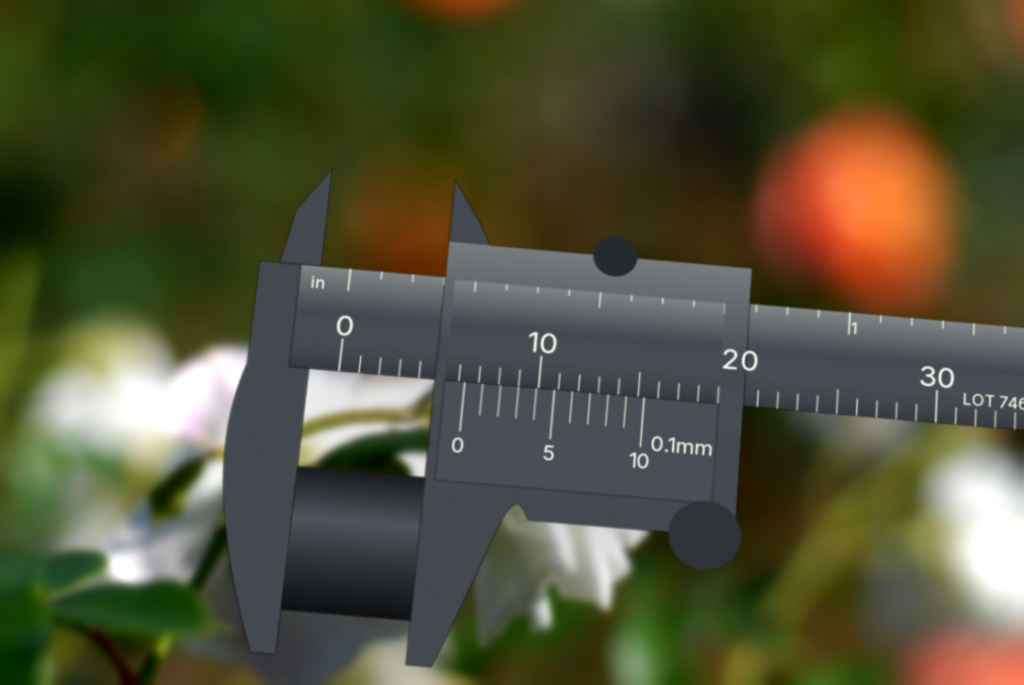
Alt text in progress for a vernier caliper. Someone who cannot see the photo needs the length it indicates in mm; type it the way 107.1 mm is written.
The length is 6.3 mm
